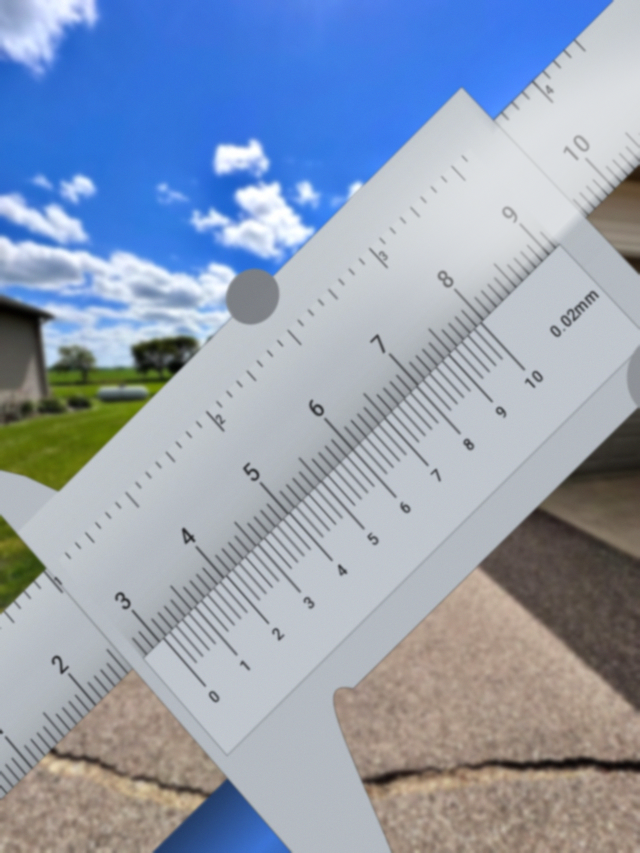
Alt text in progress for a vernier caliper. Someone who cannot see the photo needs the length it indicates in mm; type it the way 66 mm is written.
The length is 30.6 mm
